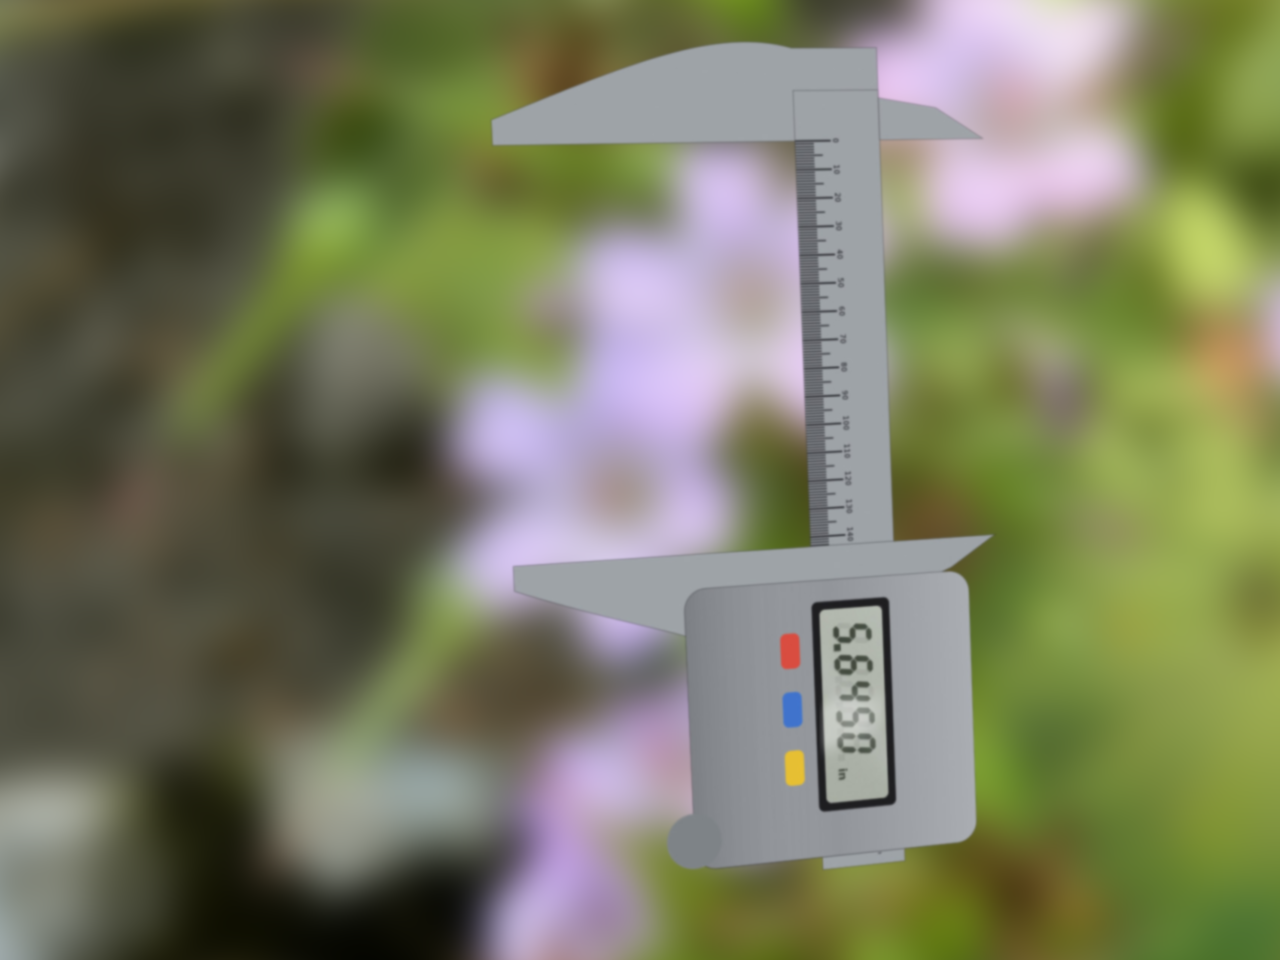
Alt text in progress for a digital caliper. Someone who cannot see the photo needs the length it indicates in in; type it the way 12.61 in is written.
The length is 5.6450 in
